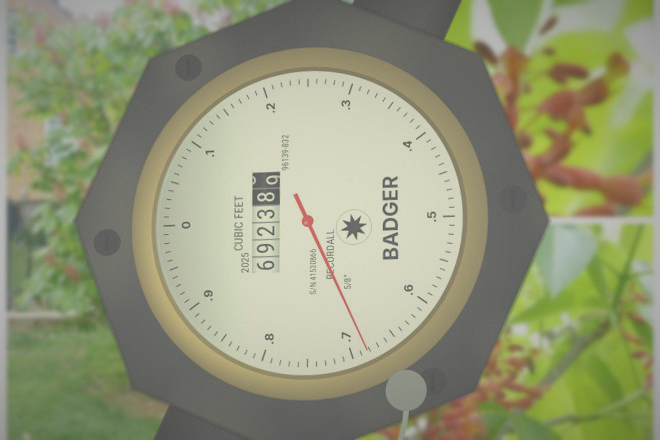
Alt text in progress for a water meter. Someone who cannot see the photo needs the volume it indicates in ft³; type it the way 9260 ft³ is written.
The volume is 692388.68 ft³
